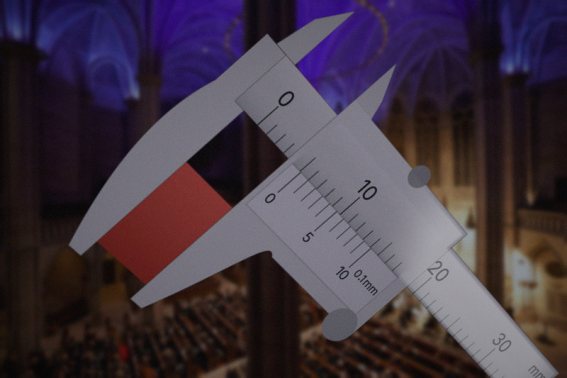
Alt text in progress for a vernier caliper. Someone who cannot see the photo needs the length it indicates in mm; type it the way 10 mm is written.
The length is 5.1 mm
